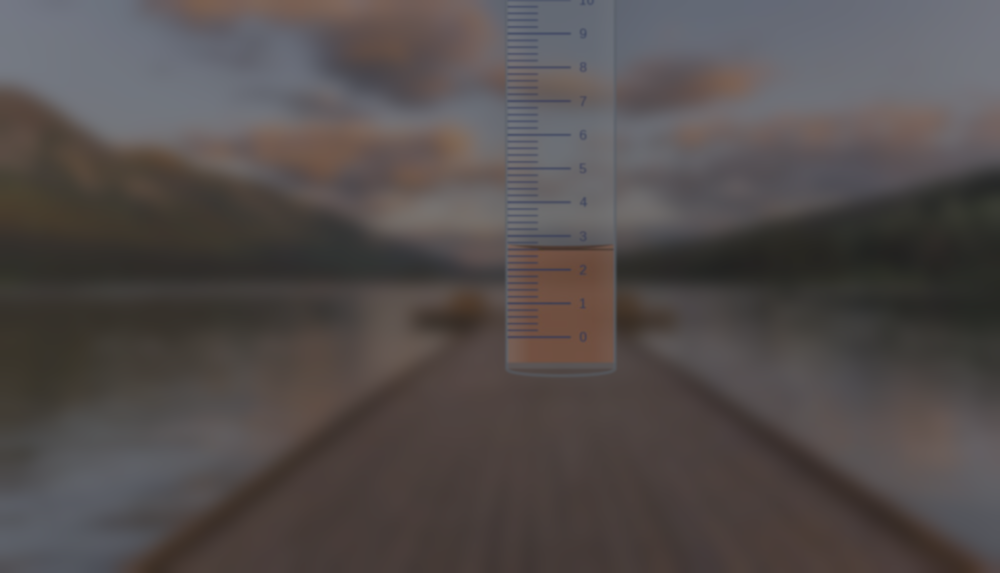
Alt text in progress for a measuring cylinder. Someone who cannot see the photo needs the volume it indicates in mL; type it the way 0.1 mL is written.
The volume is 2.6 mL
